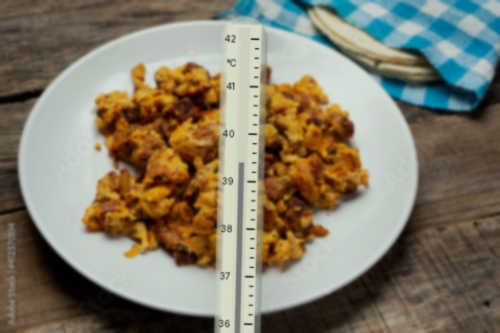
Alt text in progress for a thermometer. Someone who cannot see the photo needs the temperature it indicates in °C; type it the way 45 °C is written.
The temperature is 39.4 °C
